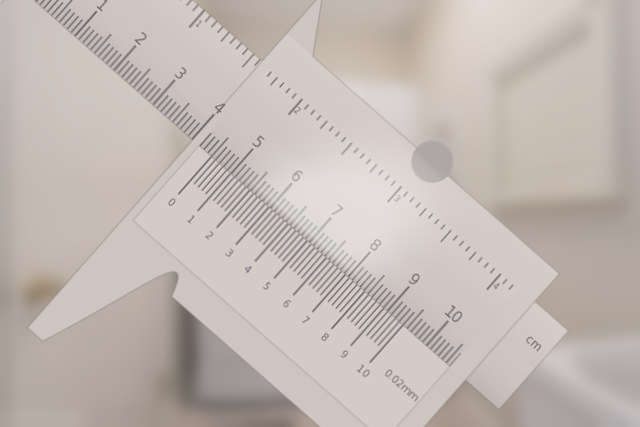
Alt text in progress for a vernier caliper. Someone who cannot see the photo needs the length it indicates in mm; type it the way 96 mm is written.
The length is 45.0 mm
